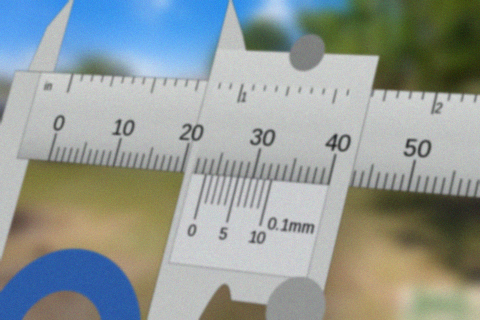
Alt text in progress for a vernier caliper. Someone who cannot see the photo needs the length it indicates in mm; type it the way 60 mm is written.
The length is 23.5 mm
